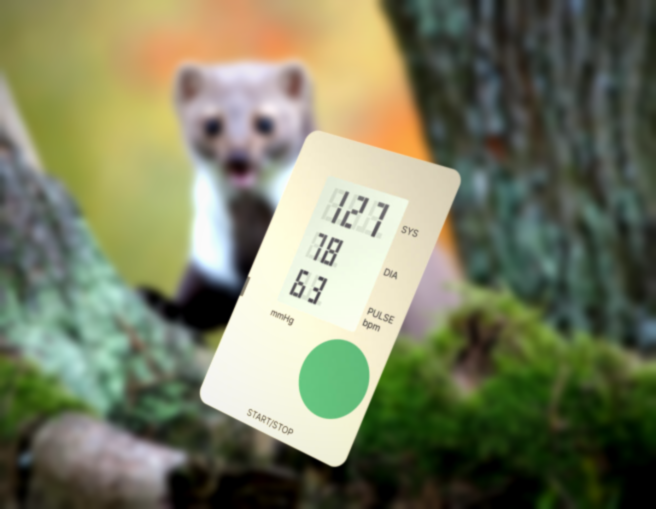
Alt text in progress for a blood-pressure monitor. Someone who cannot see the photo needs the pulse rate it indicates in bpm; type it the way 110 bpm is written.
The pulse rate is 63 bpm
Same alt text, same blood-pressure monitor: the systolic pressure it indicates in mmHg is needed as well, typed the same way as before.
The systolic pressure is 127 mmHg
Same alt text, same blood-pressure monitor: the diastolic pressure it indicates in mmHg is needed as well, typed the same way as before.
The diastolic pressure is 78 mmHg
